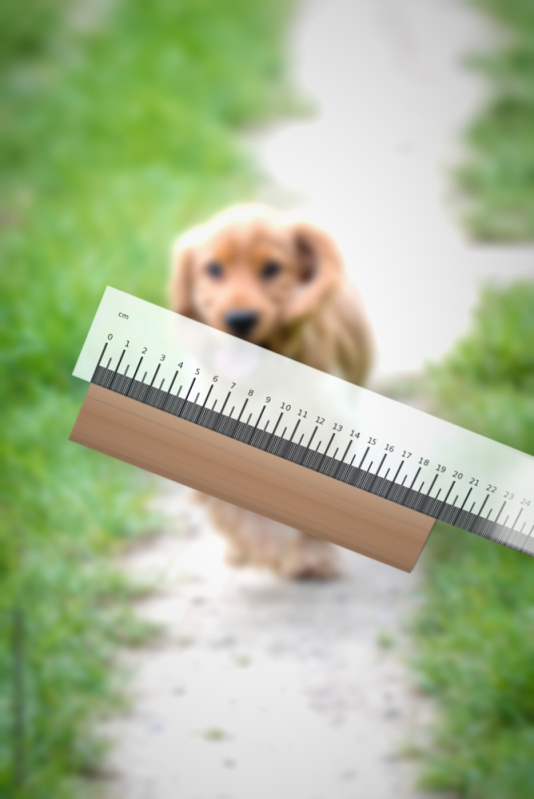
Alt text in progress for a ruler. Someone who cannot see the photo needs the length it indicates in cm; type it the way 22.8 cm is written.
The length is 20 cm
